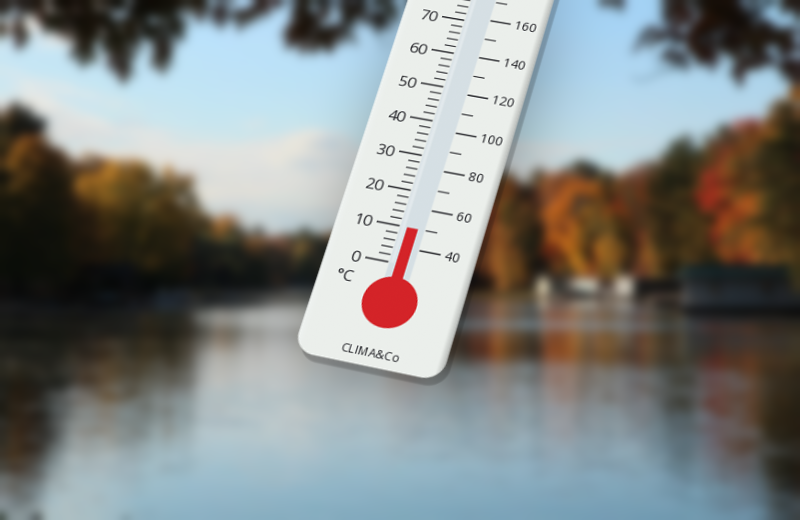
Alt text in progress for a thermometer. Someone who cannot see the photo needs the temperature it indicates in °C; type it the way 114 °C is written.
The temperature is 10 °C
